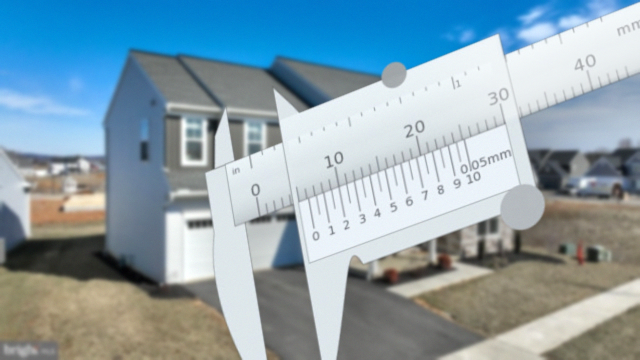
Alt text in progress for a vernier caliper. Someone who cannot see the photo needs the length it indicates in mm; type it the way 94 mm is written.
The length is 6.2 mm
